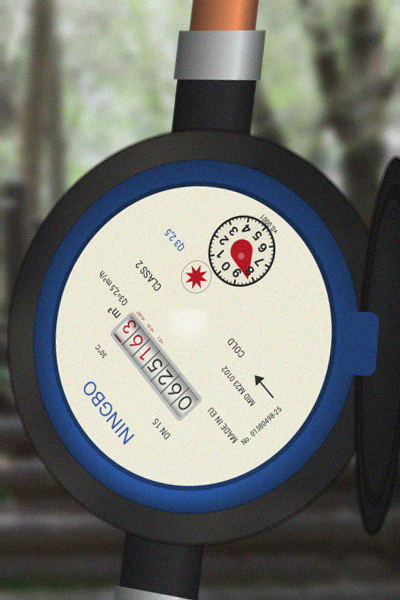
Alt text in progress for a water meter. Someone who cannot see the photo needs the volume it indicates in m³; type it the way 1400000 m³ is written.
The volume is 625.1628 m³
